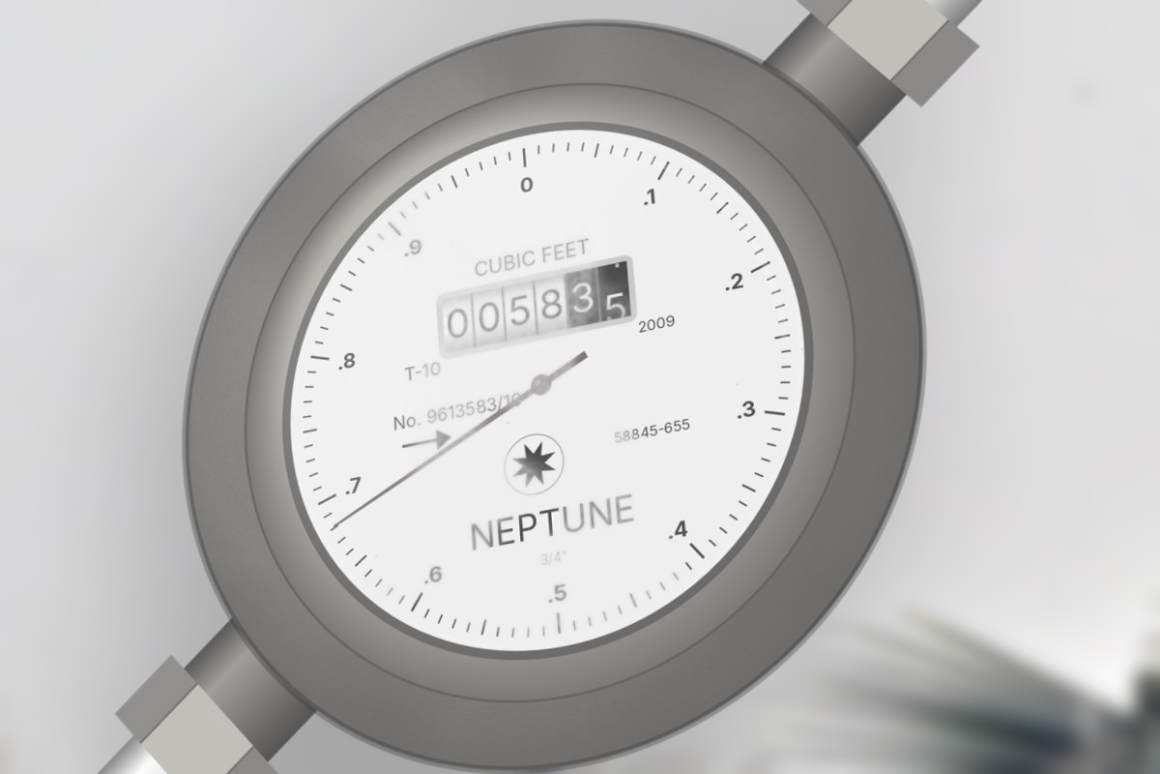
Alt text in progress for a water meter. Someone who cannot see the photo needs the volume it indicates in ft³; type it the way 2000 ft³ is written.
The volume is 5834.68 ft³
